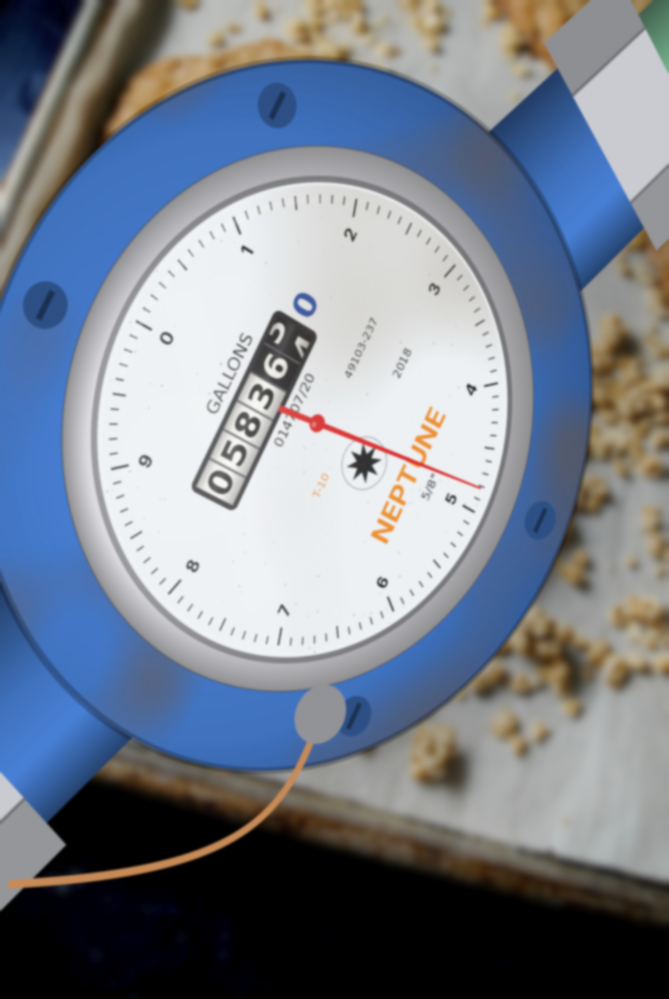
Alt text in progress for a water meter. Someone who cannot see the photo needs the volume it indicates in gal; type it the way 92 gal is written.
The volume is 583634.8 gal
